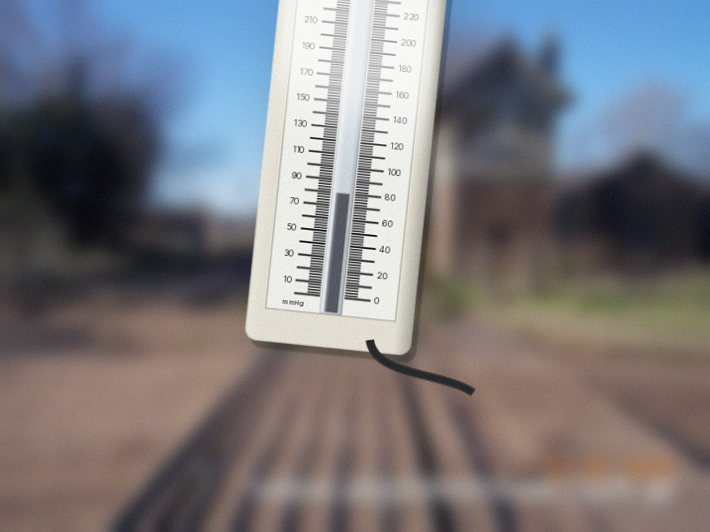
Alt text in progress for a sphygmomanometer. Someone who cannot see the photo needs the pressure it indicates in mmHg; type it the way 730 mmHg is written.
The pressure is 80 mmHg
